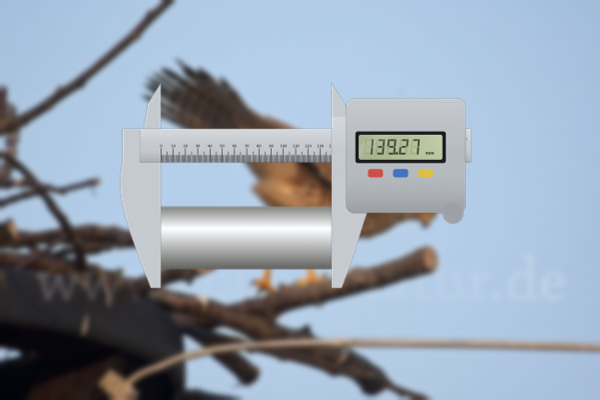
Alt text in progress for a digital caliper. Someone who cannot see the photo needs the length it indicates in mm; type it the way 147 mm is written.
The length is 139.27 mm
